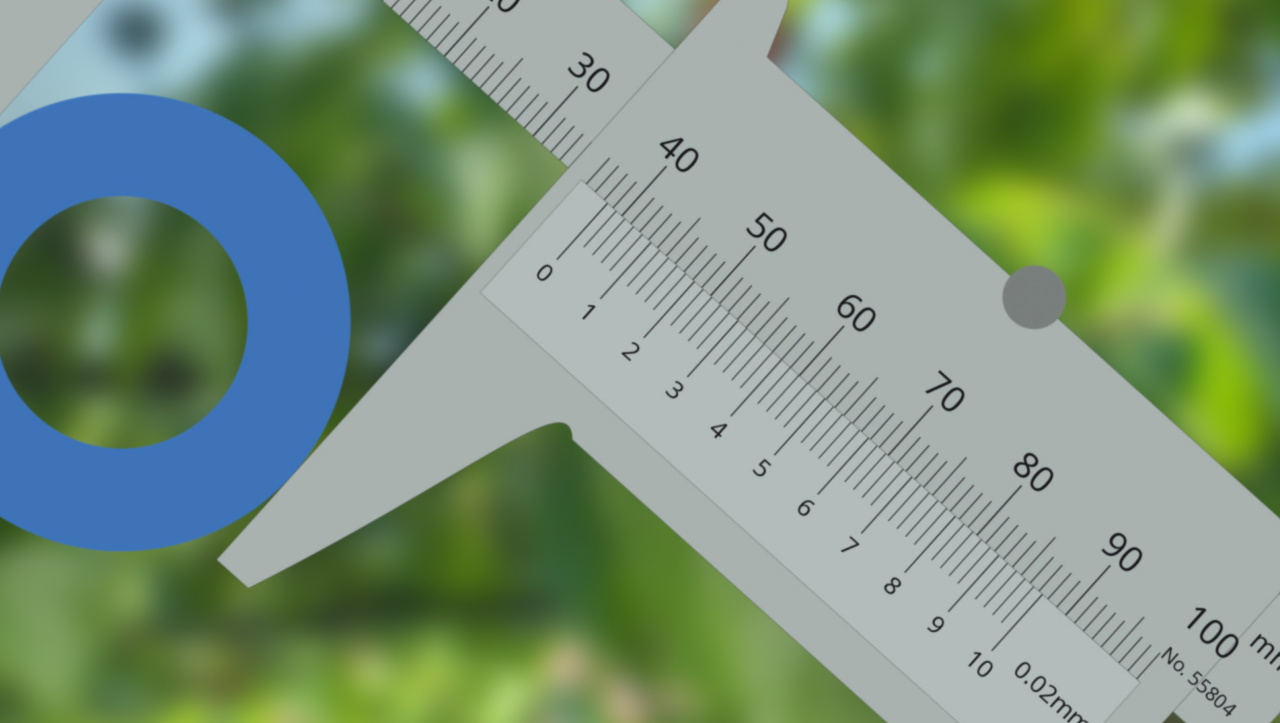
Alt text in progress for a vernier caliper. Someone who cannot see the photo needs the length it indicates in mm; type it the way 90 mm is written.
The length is 38.4 mm
